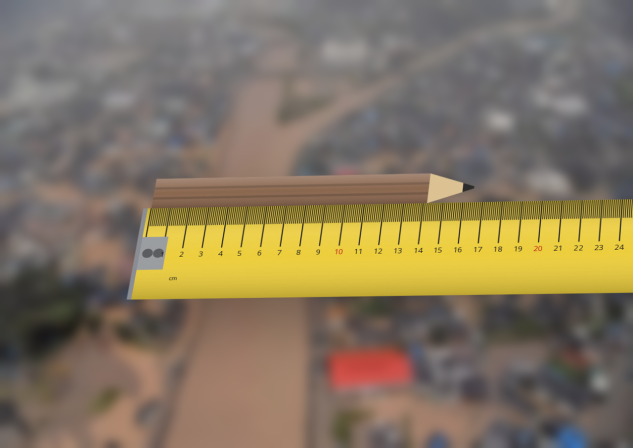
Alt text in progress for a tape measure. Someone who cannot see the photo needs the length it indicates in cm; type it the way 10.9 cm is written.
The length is 16.5 cm
